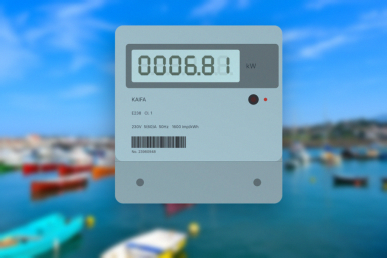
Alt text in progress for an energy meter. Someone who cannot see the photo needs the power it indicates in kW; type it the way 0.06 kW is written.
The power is 6.81 kW
